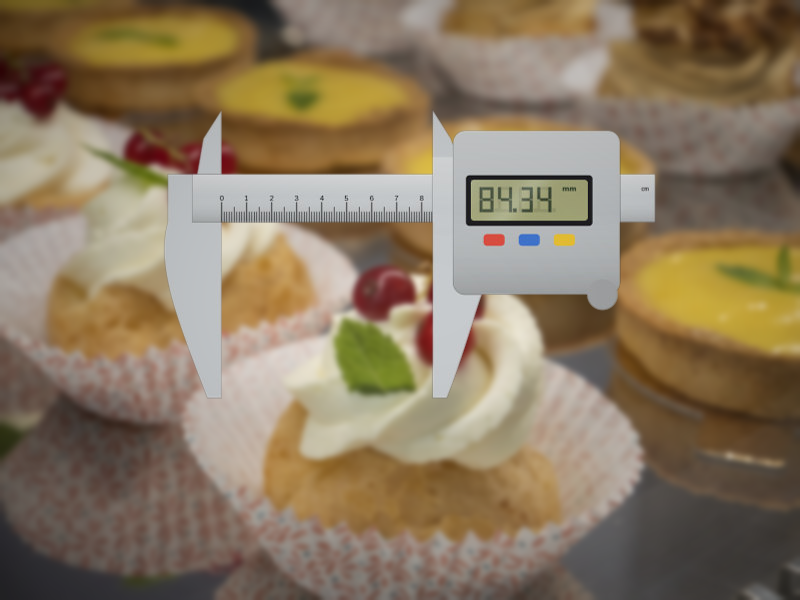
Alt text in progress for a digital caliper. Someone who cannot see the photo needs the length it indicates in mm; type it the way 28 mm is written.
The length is 84.34 mm
